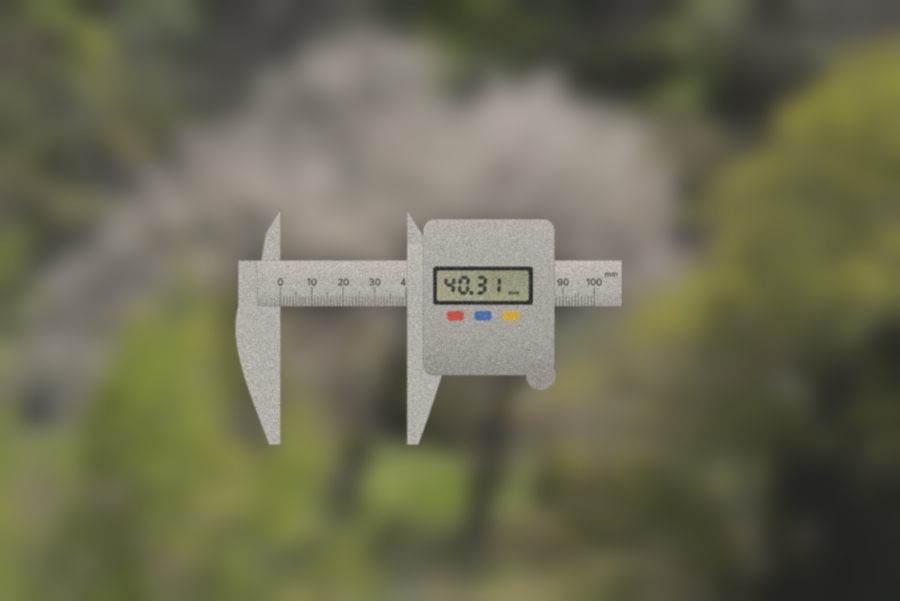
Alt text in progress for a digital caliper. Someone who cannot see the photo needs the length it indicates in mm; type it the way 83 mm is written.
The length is 40.31 mm
